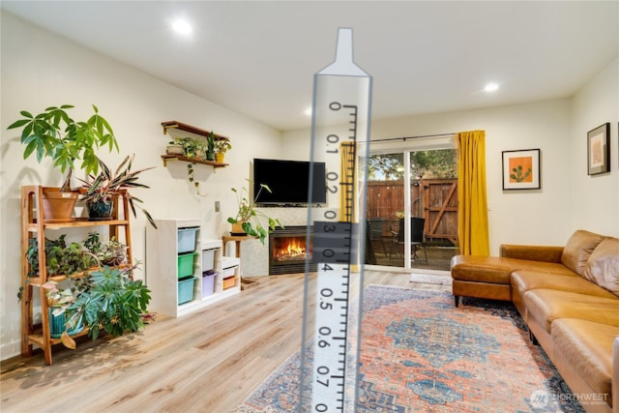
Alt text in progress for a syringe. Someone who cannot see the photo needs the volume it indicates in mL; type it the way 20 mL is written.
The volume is 0.3 mL
